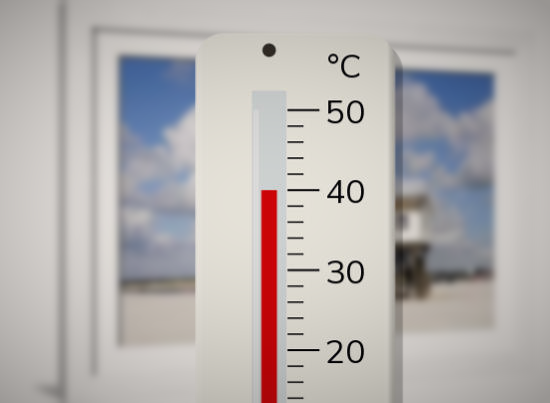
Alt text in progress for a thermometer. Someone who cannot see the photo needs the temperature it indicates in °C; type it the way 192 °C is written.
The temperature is 40 °C
